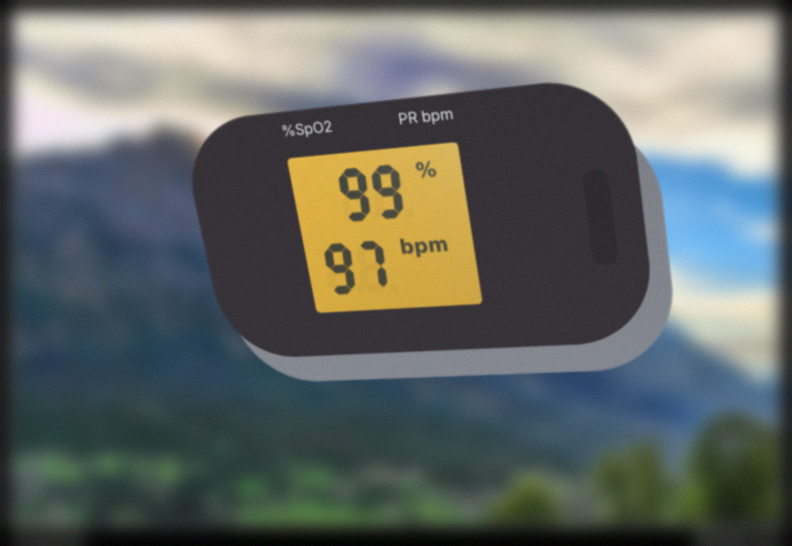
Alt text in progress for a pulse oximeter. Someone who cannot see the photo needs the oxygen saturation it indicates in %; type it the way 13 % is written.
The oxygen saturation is 99 %
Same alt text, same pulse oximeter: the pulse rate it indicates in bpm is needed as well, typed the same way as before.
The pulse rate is 97 bpm
